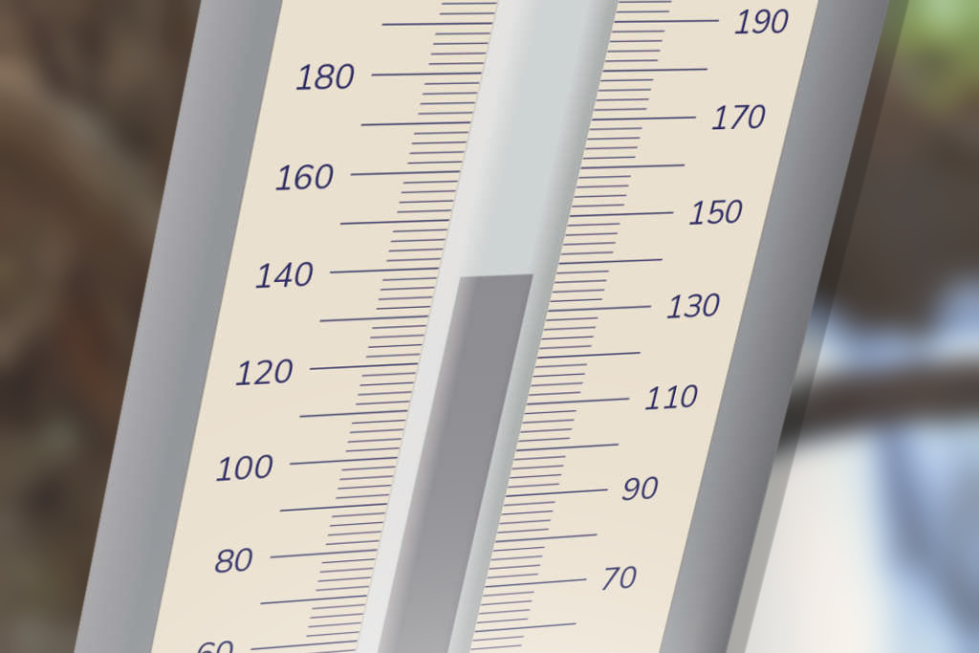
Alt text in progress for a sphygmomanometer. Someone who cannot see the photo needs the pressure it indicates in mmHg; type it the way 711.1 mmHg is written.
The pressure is 138 mmHg
